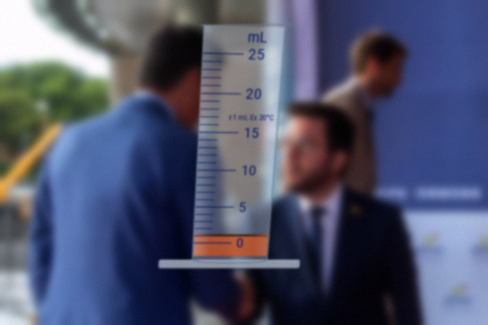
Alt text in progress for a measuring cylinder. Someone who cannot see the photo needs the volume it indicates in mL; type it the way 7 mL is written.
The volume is 1 mL
